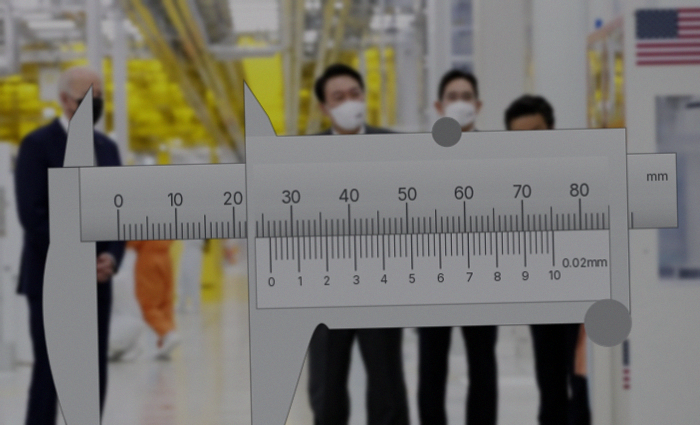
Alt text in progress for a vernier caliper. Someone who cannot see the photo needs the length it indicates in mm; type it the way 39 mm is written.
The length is 26.2 mm
